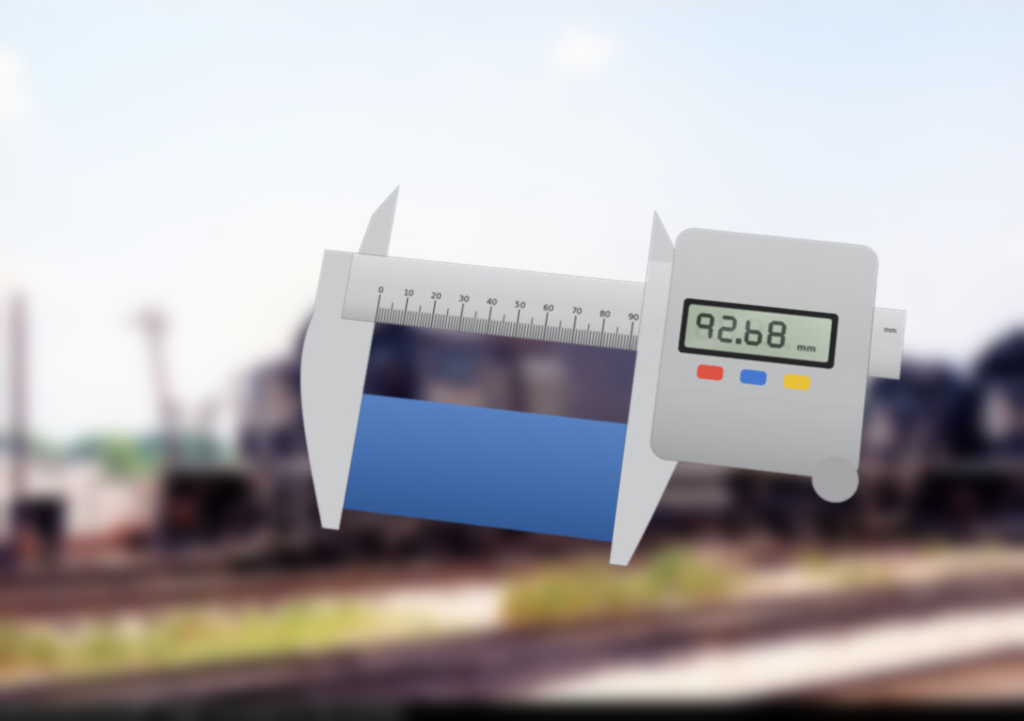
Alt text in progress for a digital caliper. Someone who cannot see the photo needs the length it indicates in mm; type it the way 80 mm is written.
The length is 92.68 mm
